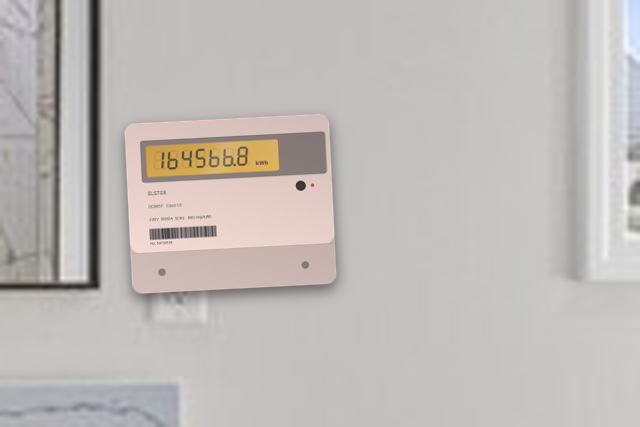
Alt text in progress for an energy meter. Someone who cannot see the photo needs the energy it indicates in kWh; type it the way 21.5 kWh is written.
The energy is 164566.8 kWh
